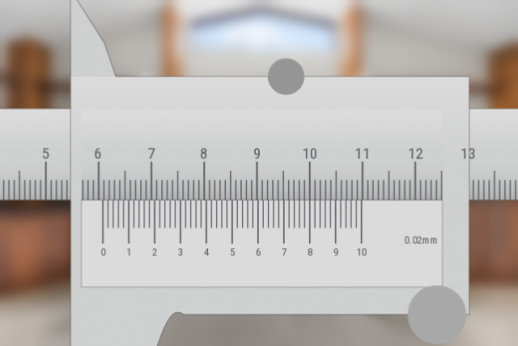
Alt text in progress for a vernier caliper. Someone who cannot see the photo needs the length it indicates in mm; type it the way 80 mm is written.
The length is 60.8 mm
